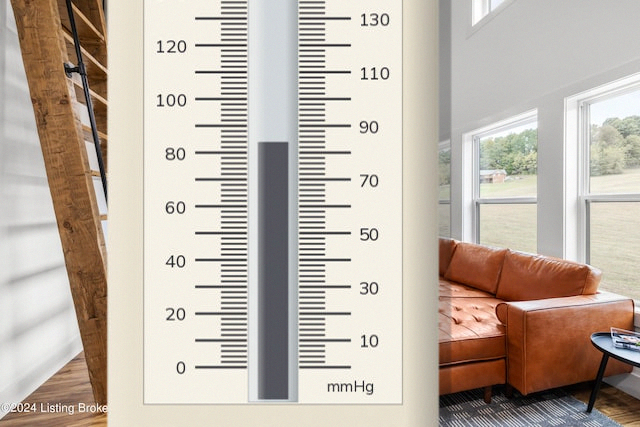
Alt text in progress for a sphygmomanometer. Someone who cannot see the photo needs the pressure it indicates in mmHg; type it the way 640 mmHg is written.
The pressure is 84 mmHg
